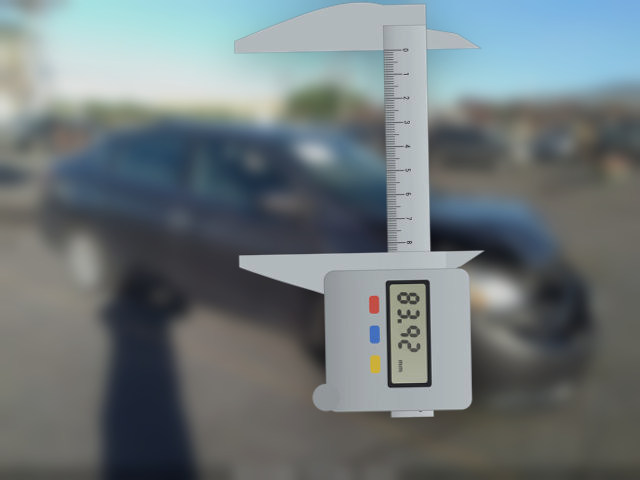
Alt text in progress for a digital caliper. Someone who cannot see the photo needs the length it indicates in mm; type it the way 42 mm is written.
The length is 83.92 mm
